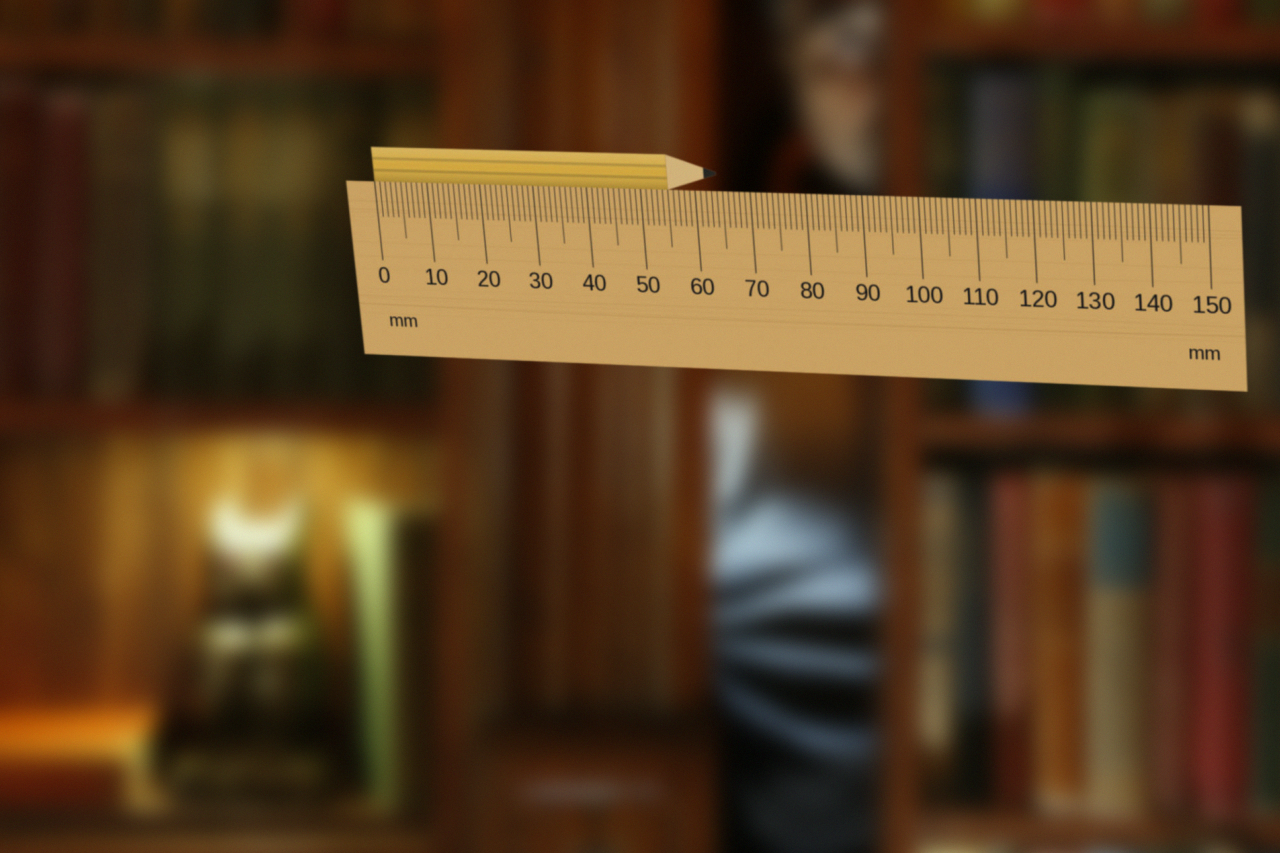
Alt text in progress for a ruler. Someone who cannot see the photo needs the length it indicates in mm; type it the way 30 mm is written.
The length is 64 mm
